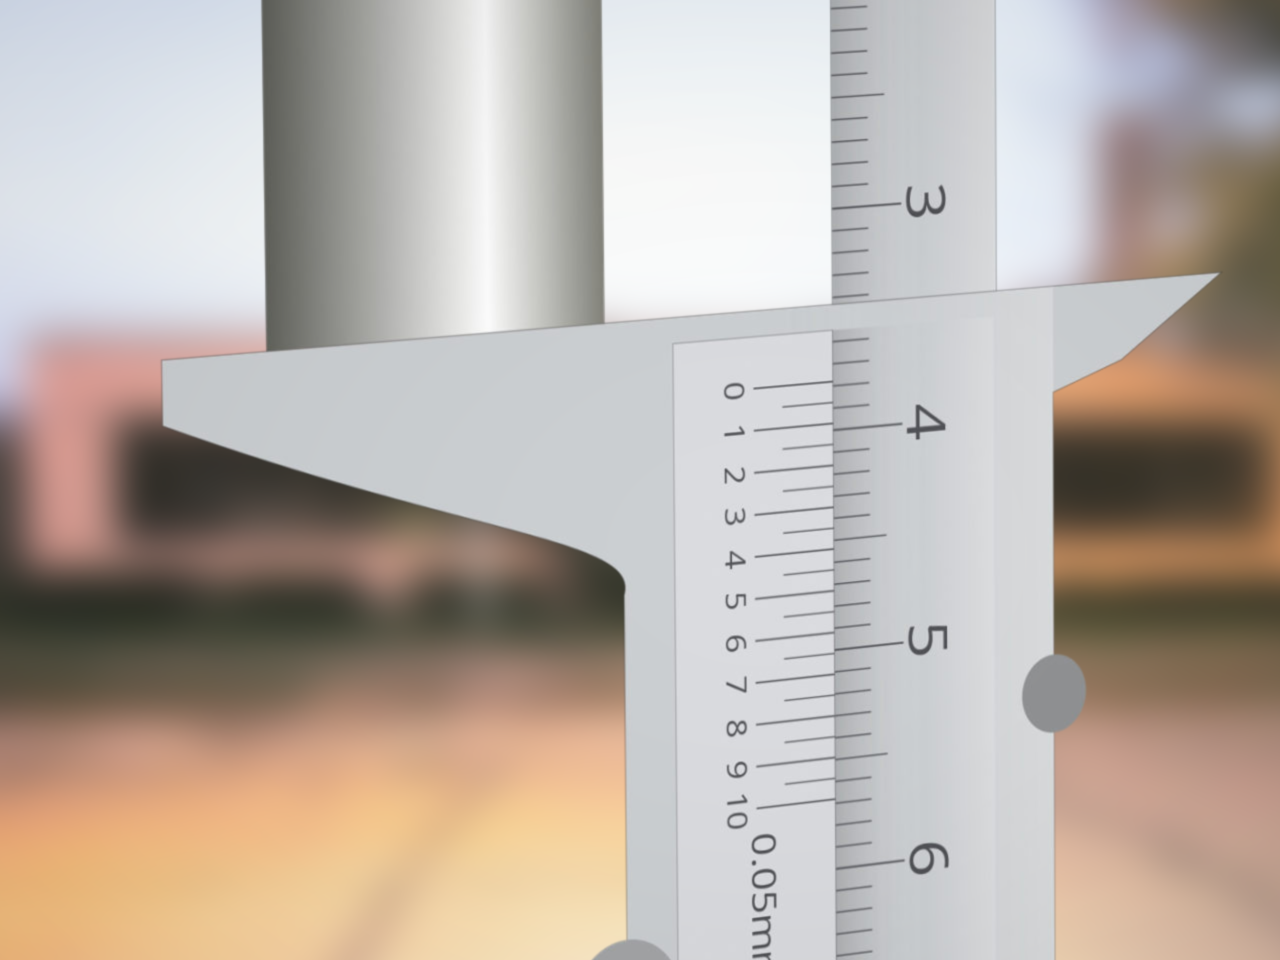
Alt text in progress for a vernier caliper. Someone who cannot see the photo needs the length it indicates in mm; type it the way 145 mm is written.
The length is 37.8 mm
